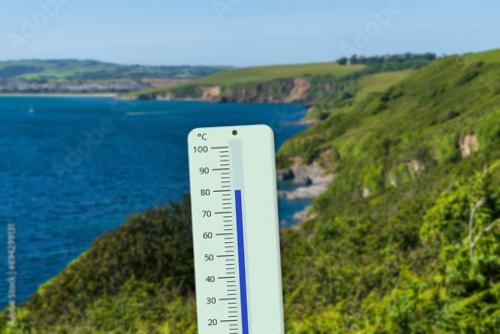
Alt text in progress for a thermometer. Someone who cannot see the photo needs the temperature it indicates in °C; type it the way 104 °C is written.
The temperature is 80 °C
